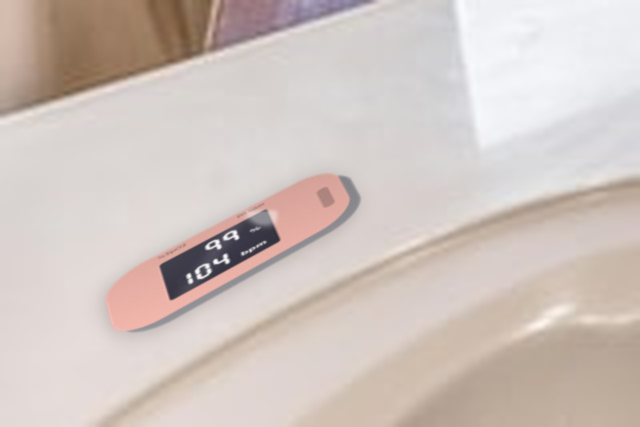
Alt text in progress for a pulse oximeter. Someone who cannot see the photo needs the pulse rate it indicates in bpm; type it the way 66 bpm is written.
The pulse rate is 104 bpm
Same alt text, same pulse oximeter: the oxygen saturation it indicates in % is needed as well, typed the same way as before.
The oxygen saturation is 99 %
